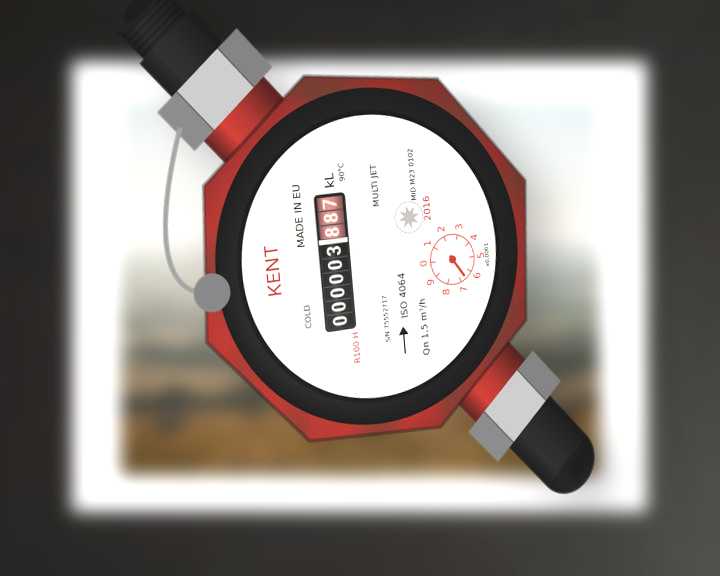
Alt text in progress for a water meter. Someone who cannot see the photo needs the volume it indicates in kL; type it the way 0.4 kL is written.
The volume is 3.8876 kL
